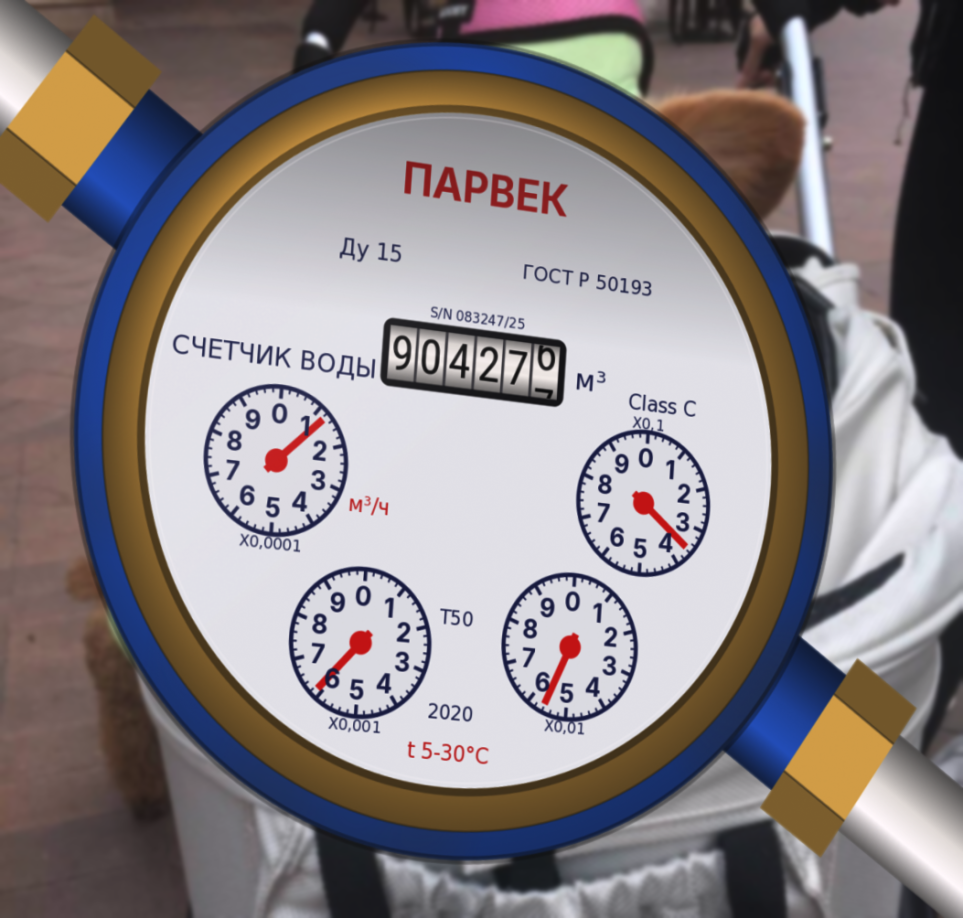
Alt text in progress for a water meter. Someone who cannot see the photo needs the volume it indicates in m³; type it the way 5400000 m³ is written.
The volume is 904276.3561 m³
